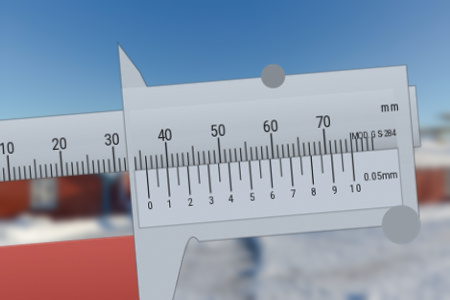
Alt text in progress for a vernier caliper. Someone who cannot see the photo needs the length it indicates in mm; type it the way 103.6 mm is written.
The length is 36.0 mm
